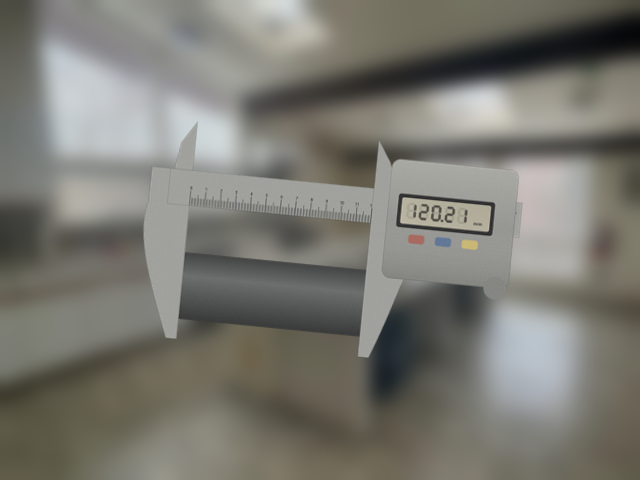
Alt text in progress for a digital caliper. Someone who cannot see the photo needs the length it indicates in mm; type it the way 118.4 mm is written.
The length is 120.21 mm
